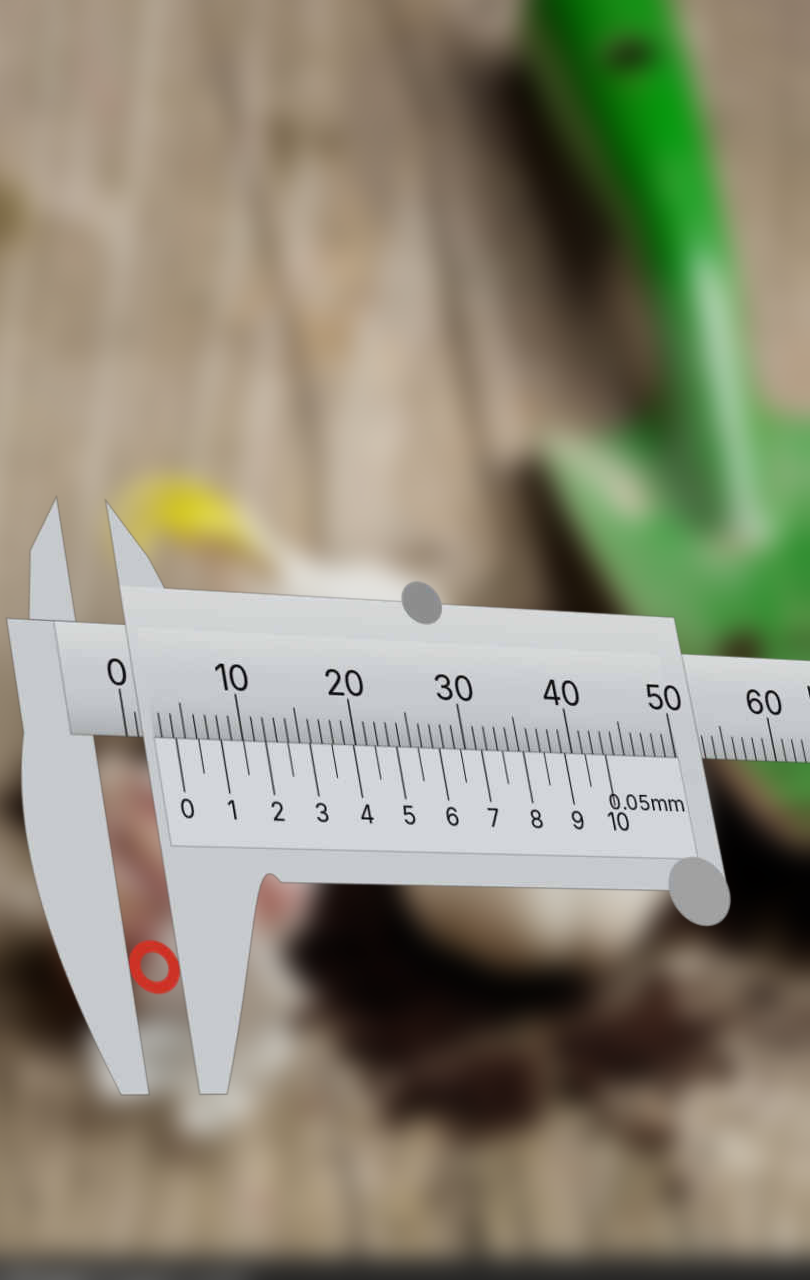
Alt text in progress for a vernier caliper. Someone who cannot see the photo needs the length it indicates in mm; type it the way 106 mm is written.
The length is 4.2 mm
